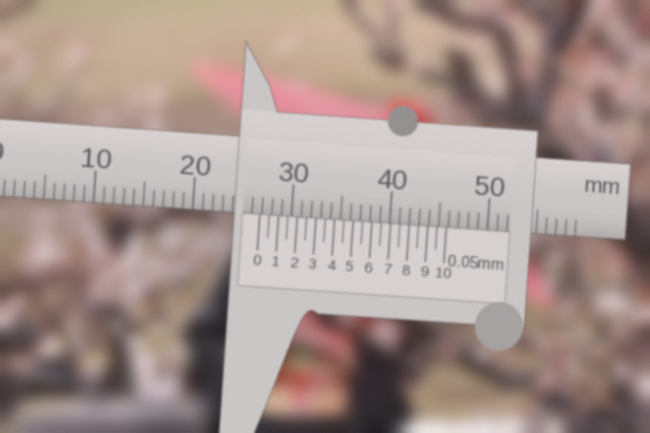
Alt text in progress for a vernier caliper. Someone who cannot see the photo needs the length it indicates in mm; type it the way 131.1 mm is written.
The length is 26.8 mm
